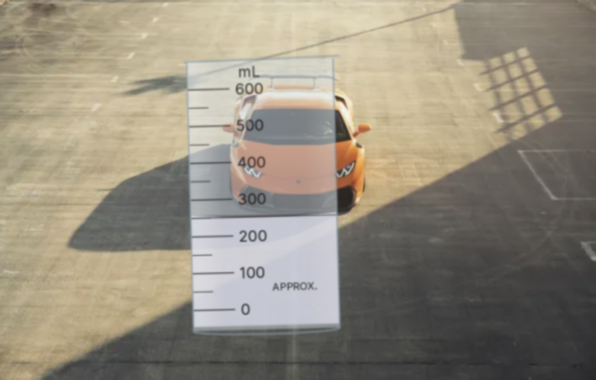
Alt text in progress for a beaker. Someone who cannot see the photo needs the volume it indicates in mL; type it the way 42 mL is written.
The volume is 250 mL
